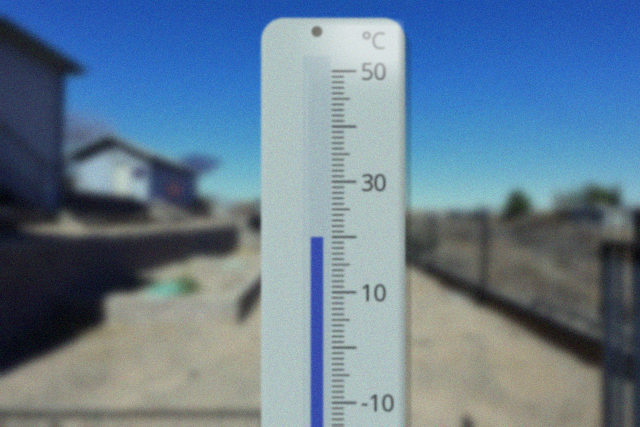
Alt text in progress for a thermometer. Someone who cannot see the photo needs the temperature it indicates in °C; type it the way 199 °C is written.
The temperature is 20 °C
